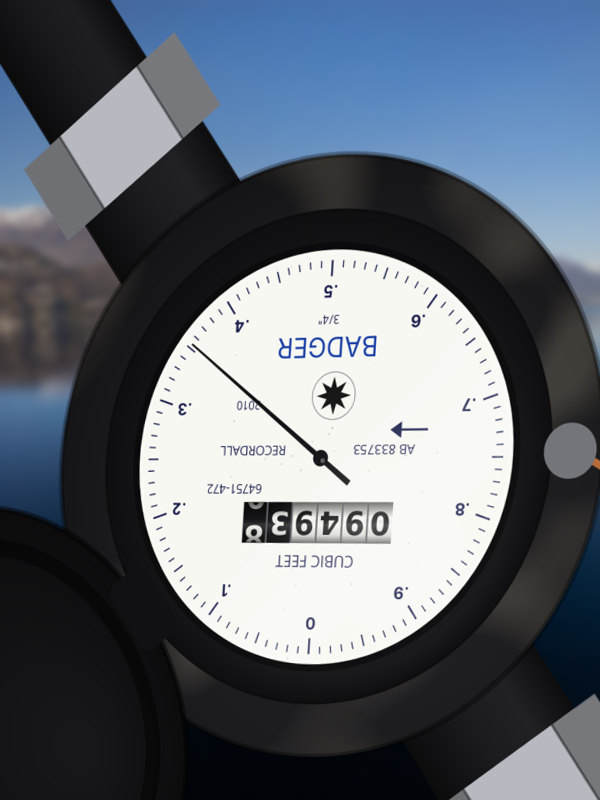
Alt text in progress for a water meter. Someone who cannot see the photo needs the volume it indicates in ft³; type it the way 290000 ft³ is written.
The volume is 94938.35 ft³
